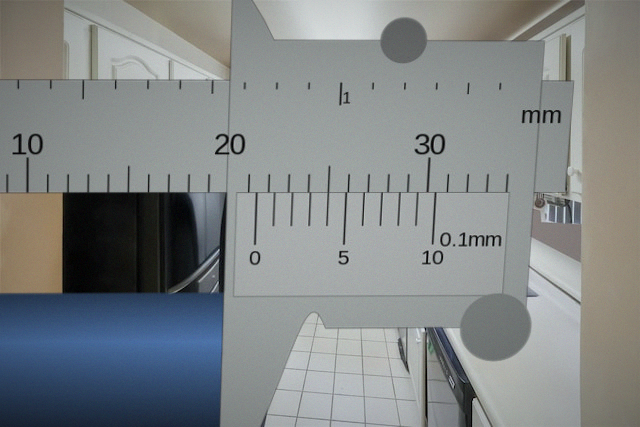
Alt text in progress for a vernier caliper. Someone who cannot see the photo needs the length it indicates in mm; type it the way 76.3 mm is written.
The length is 21.4 mm
